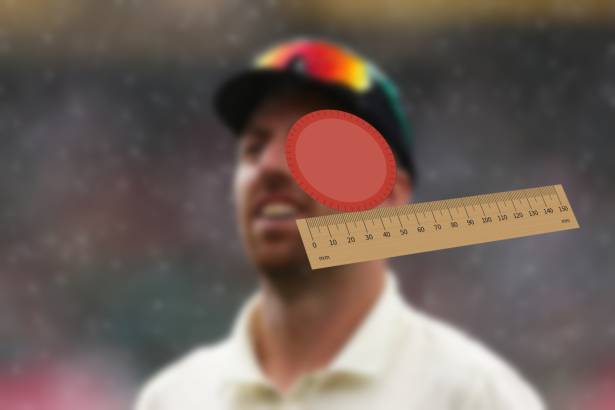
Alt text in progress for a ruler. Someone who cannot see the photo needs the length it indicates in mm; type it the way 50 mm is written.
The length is 60 mm
